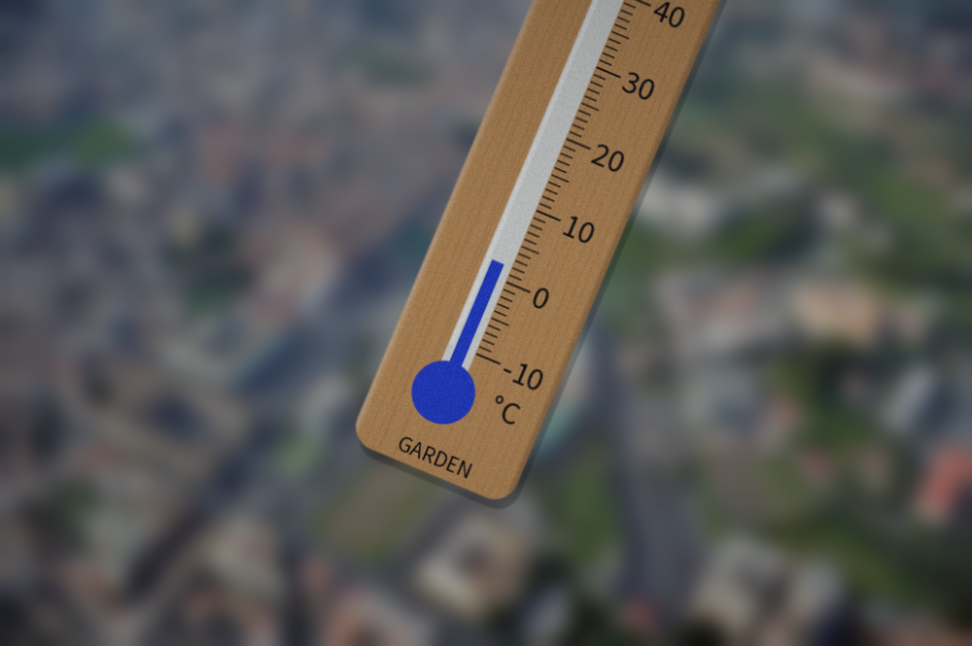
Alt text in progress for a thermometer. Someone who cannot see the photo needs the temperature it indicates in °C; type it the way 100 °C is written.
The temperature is 2 °C
